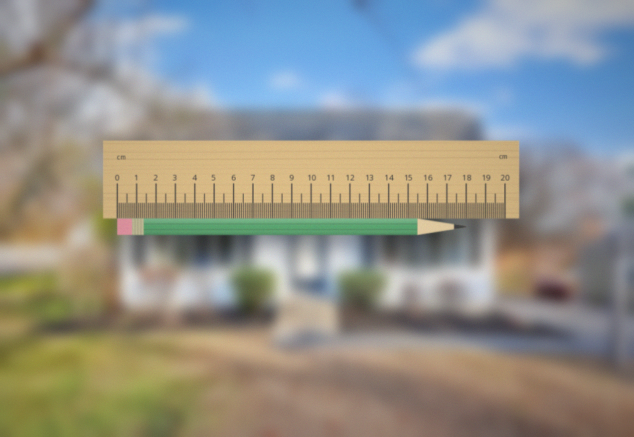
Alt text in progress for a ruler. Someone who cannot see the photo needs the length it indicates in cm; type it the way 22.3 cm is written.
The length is 18 cm
